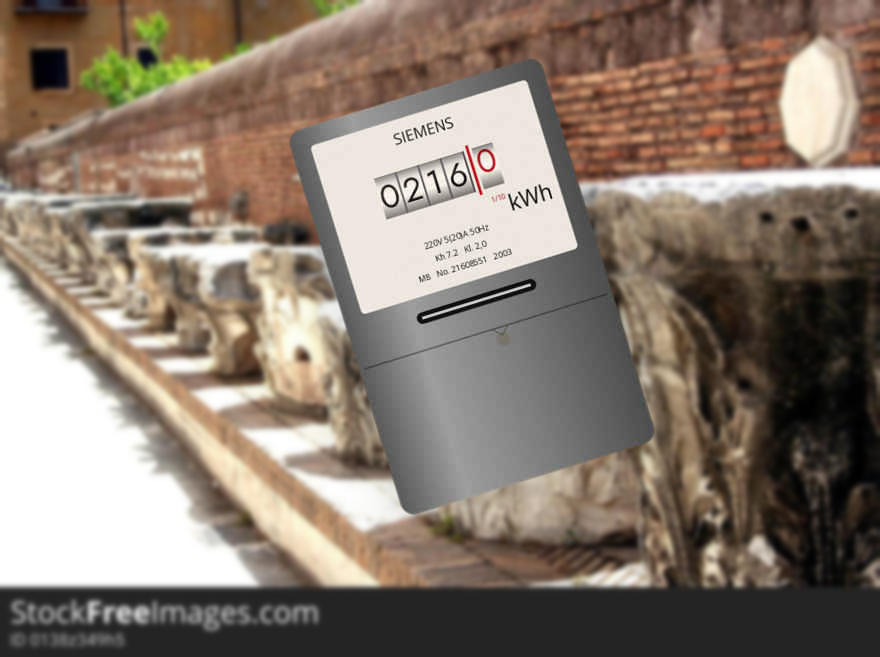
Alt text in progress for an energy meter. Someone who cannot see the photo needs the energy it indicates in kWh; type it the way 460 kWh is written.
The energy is 216.0 kWh
